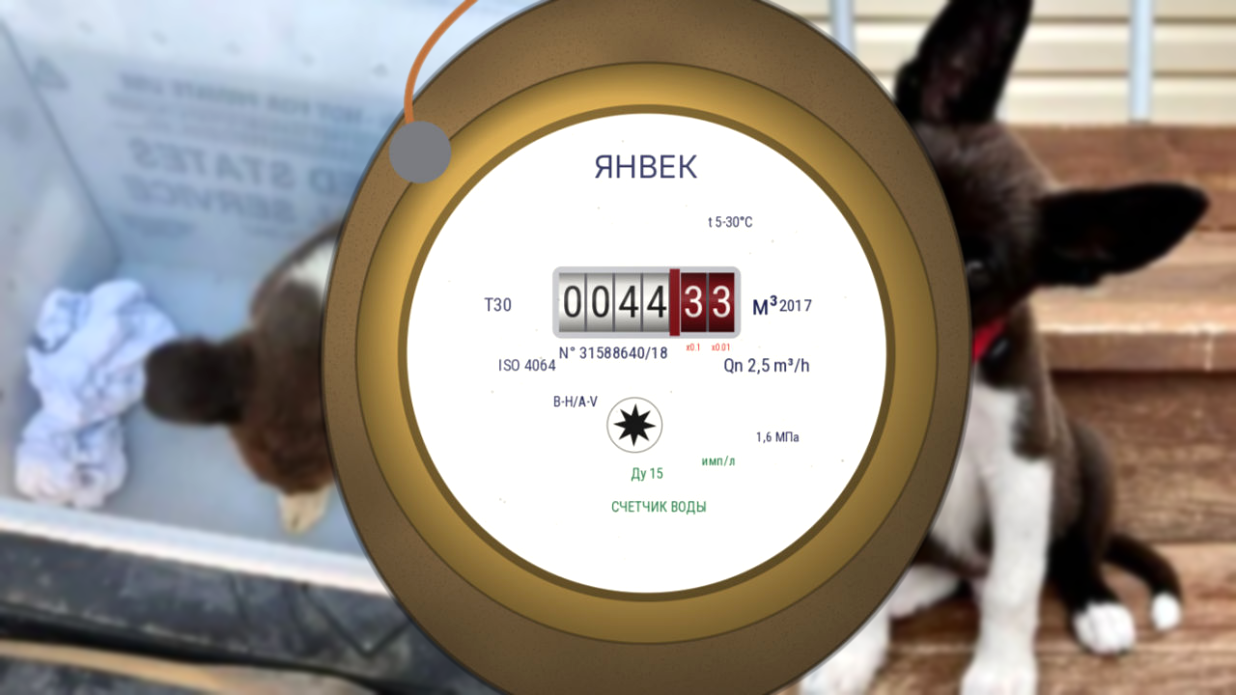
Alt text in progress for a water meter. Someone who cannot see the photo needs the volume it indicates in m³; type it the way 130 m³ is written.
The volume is 44.33 m³
